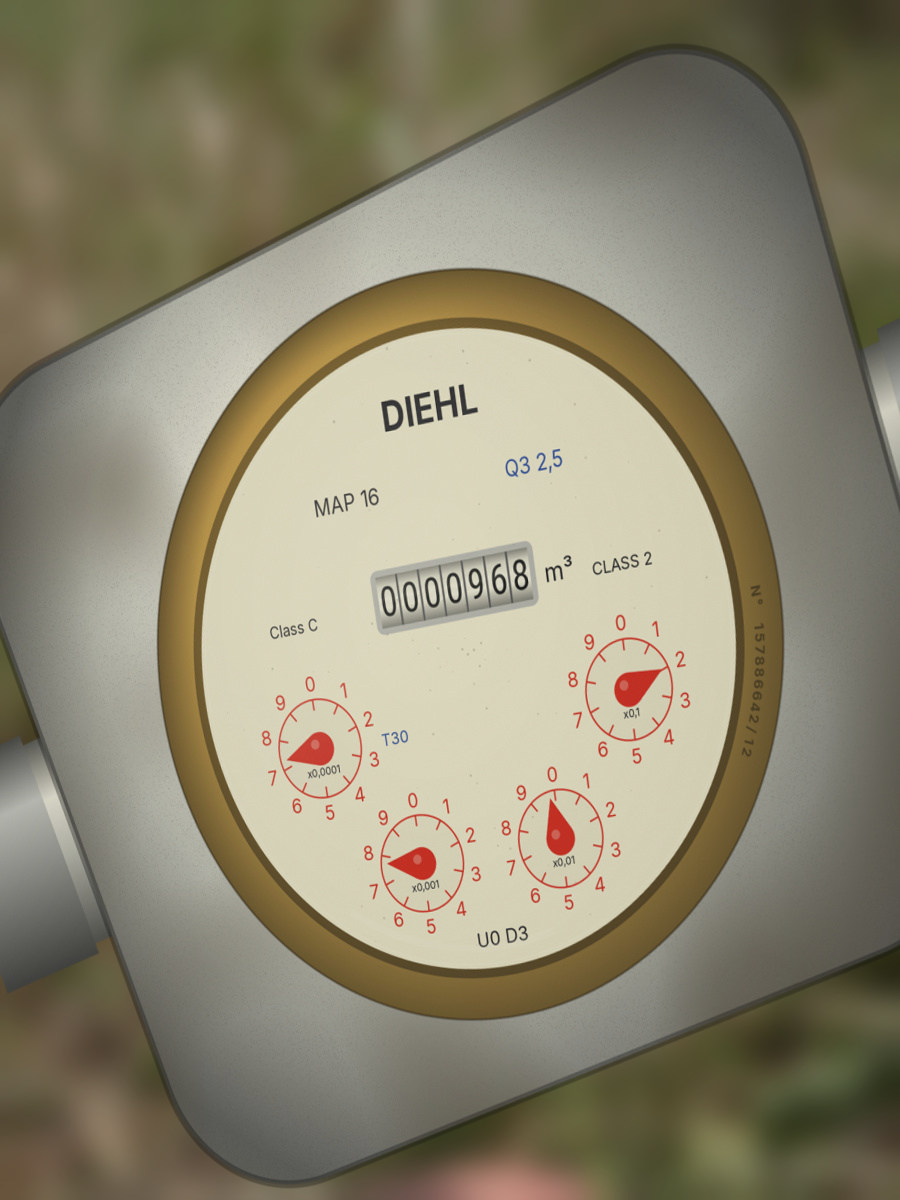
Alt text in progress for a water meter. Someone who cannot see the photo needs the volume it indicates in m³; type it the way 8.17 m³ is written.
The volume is 968.1977 m³
